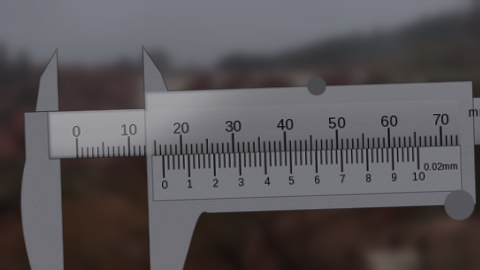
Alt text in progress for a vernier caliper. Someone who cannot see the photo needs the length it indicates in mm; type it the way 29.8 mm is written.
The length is 16.5 mm
